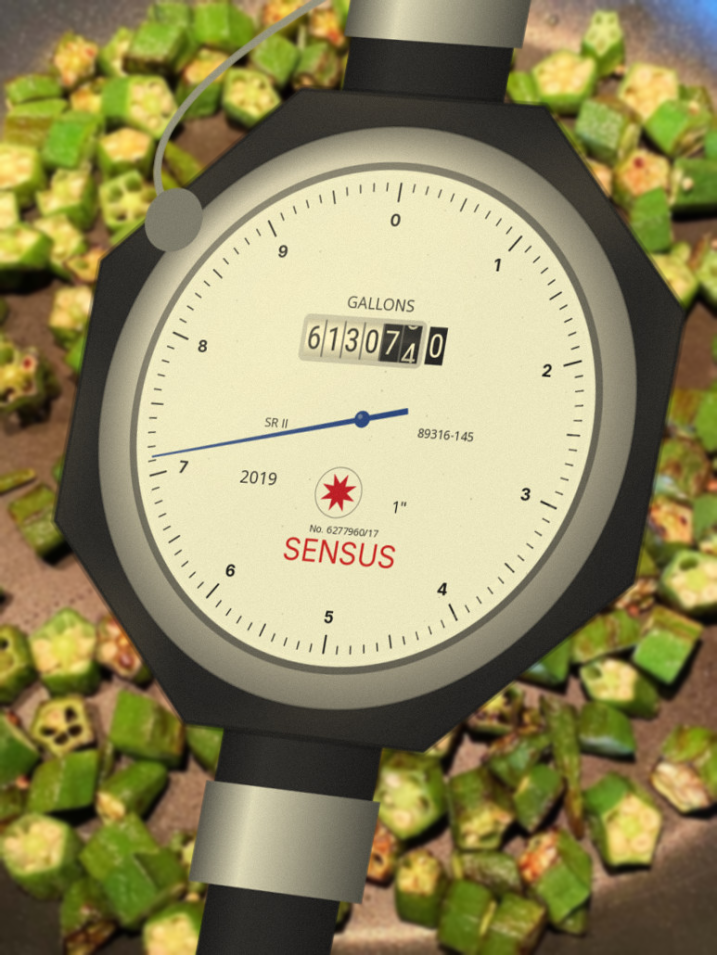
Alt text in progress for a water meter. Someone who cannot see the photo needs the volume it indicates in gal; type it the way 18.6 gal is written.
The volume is 6130737.1 gal
